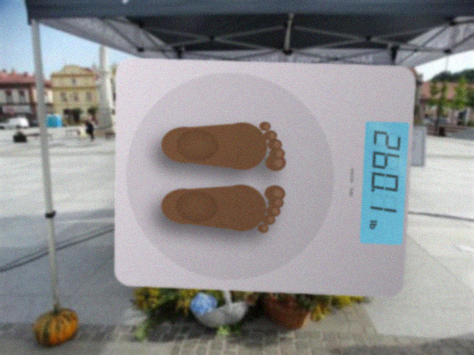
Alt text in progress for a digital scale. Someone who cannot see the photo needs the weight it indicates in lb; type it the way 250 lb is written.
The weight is 260.1 lb
